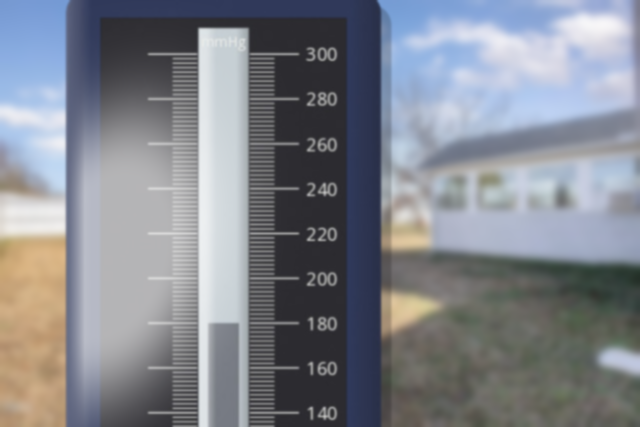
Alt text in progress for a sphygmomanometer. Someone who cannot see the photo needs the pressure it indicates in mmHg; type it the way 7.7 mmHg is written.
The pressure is 180 mmHg
